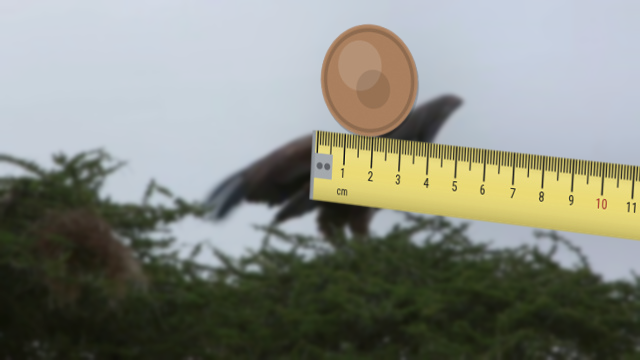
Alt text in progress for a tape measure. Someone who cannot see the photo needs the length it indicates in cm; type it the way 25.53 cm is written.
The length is 3.5 cm
